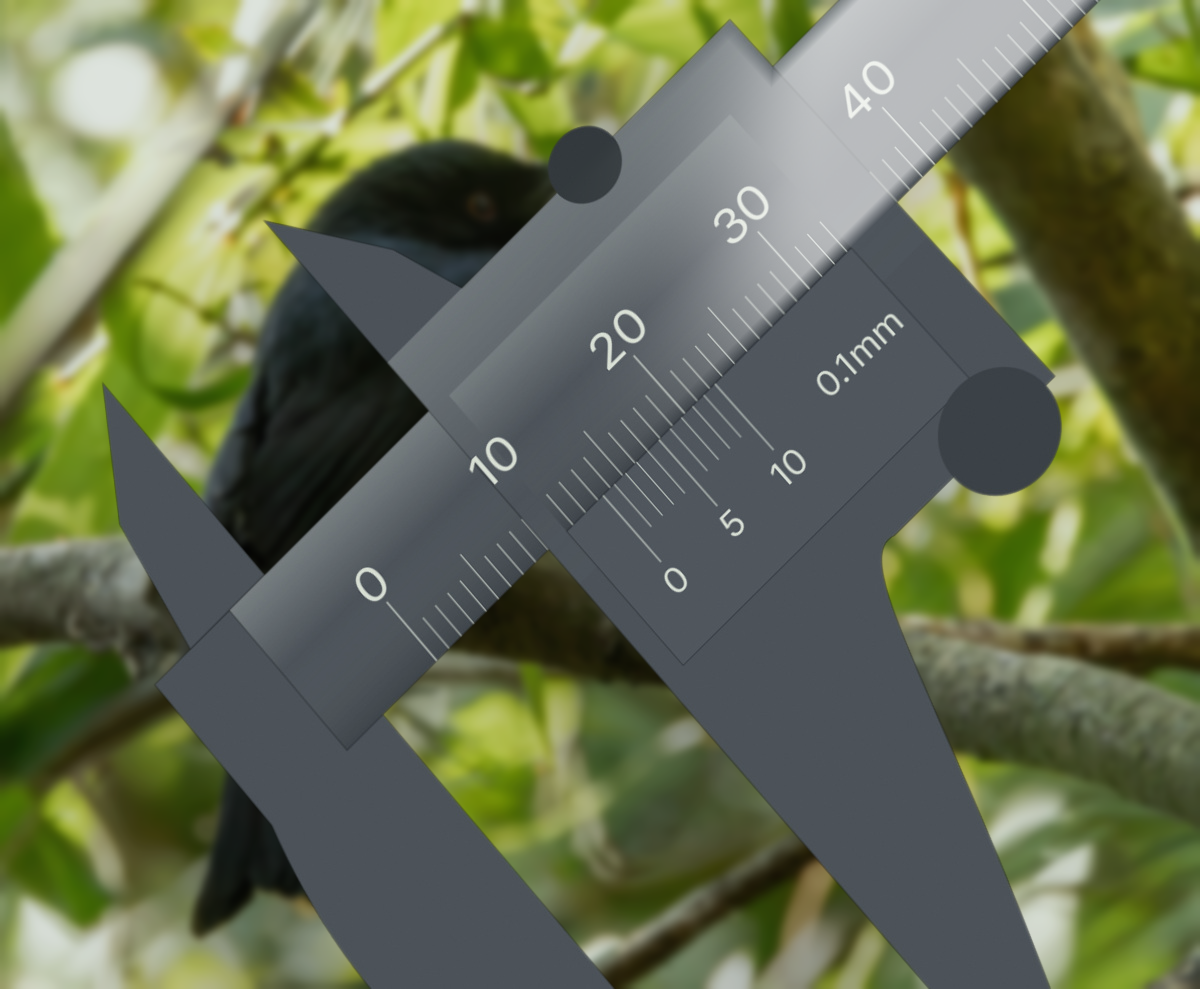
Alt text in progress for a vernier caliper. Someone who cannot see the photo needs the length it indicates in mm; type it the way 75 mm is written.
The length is 13.4 mm
